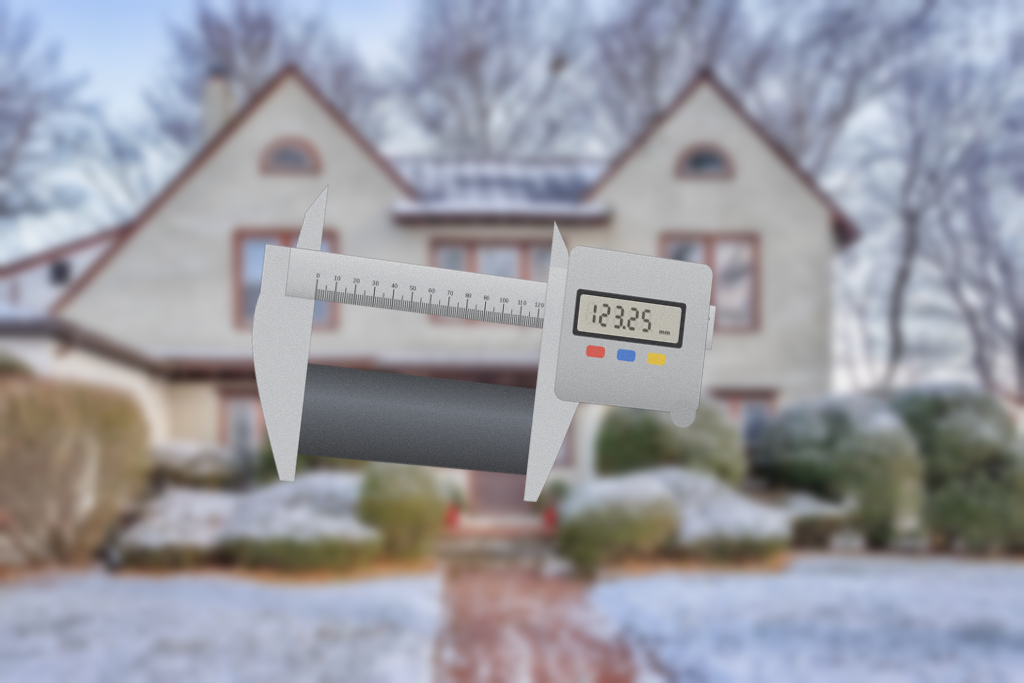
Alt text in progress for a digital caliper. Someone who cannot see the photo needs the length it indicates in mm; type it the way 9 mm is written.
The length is 123.25 mm
